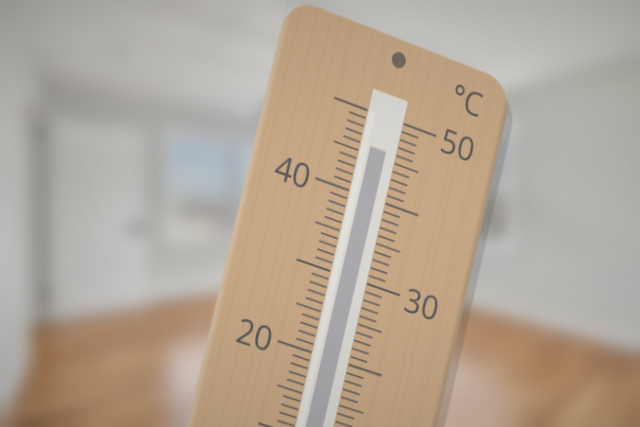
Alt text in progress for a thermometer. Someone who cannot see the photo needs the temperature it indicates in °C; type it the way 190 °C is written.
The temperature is 46 °C
